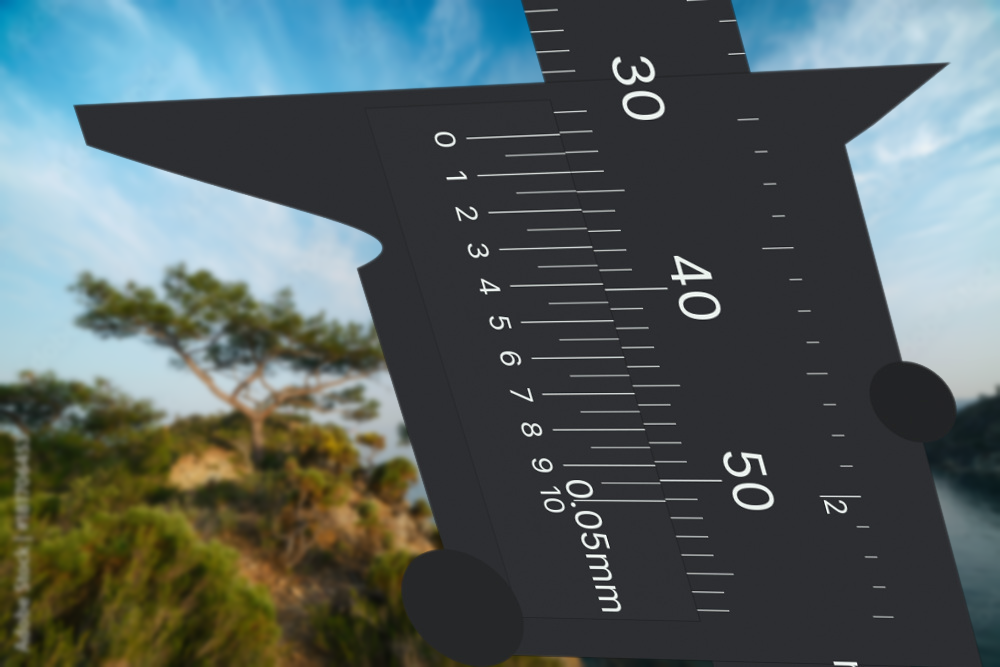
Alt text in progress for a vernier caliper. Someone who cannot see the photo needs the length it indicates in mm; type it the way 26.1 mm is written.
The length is 32.1 mm
